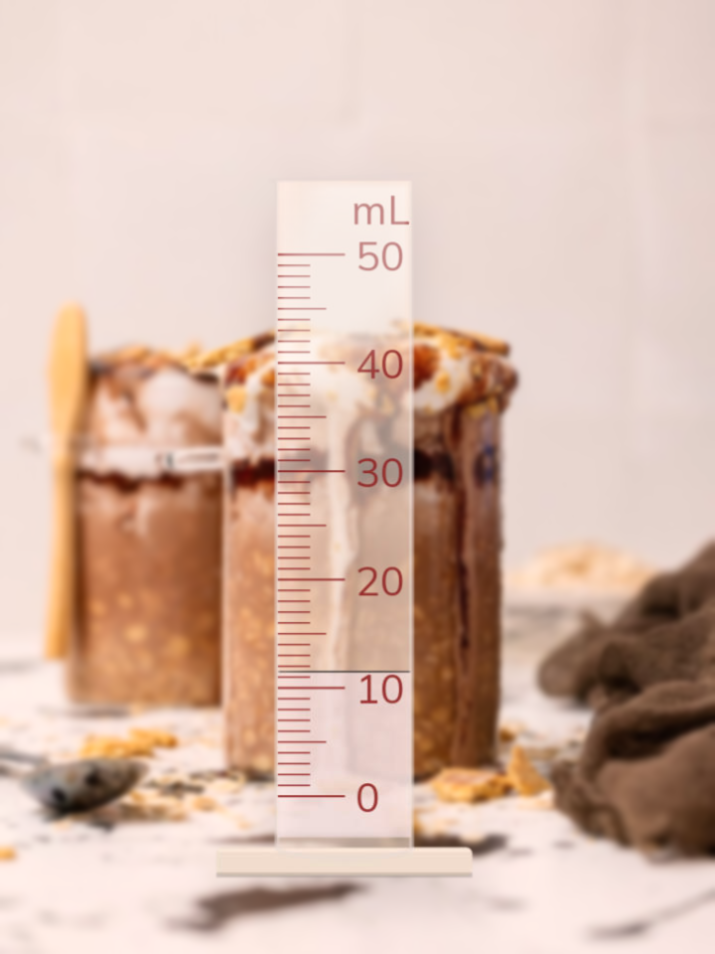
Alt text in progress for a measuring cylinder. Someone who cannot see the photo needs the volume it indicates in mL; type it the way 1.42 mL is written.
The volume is 11.5 mL
